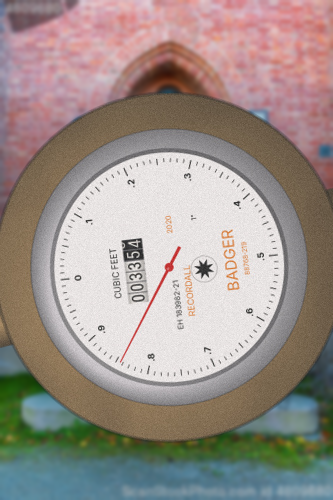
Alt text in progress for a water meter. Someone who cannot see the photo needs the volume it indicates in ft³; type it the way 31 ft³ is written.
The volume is 3353.84 ft³
